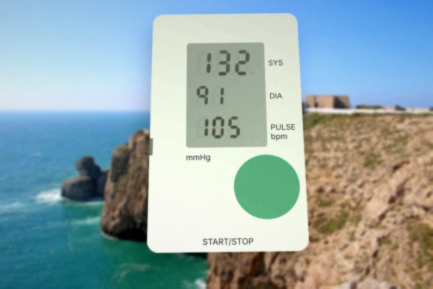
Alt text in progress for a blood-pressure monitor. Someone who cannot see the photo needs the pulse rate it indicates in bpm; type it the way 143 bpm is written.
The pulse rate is 105 bpm
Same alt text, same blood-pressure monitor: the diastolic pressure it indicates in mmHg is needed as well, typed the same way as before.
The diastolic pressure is 91 mmHg
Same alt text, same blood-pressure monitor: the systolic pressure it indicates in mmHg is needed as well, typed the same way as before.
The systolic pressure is 132 mmHg
